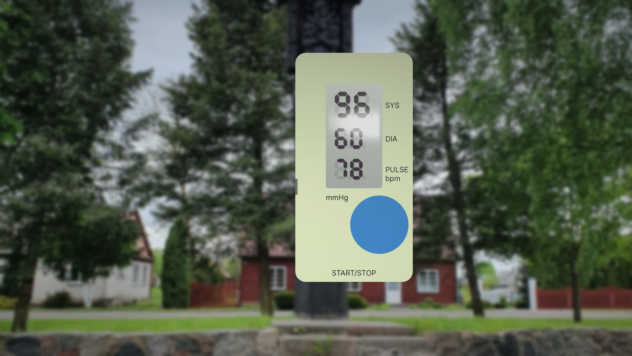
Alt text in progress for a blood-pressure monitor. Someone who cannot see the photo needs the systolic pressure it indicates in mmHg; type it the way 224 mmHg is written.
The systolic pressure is 96 mmHg
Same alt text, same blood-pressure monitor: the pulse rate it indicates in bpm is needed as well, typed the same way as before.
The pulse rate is 78 bpm
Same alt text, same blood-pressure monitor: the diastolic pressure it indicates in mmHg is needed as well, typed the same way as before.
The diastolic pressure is 60 mmHg
